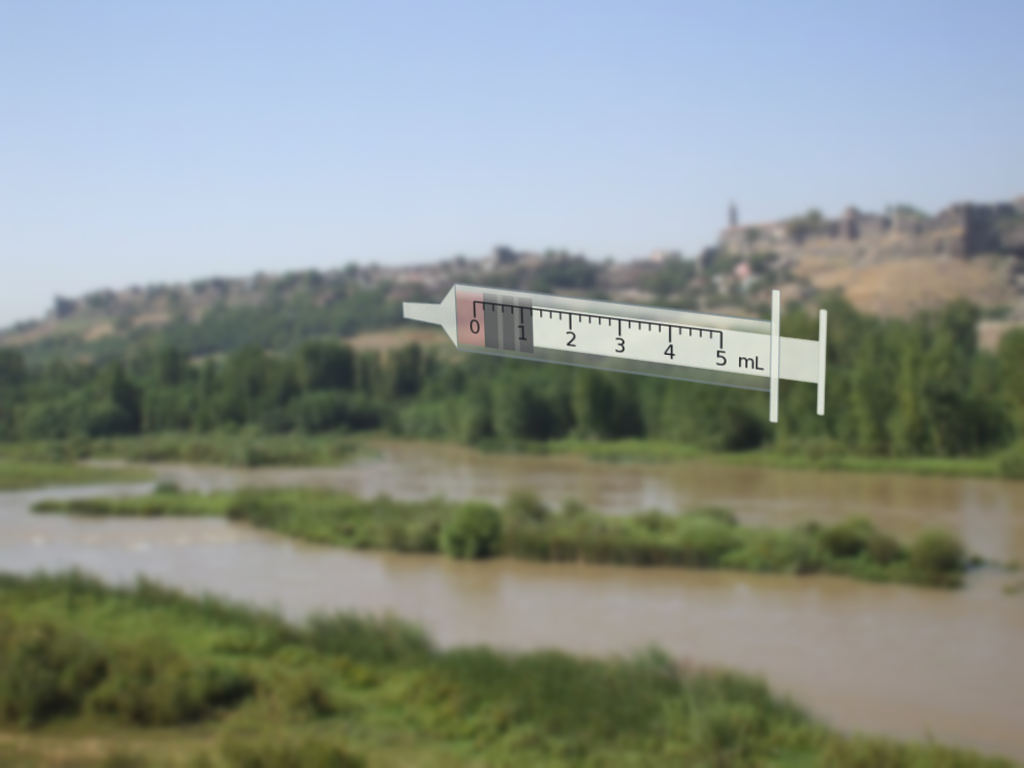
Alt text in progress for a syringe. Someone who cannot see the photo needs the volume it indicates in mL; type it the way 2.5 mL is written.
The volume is 0.2 mL
